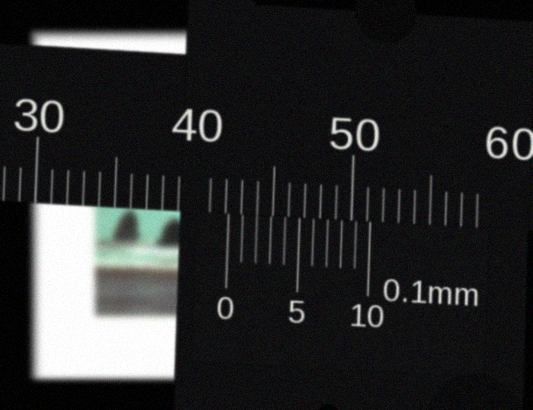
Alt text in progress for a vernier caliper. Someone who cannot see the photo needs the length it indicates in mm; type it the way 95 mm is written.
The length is 42.2 mm
